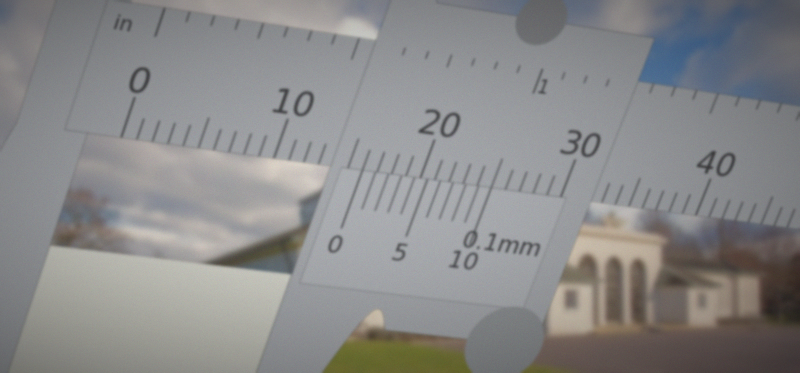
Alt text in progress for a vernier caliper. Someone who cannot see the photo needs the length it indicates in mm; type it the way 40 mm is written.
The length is 16.0 mm
